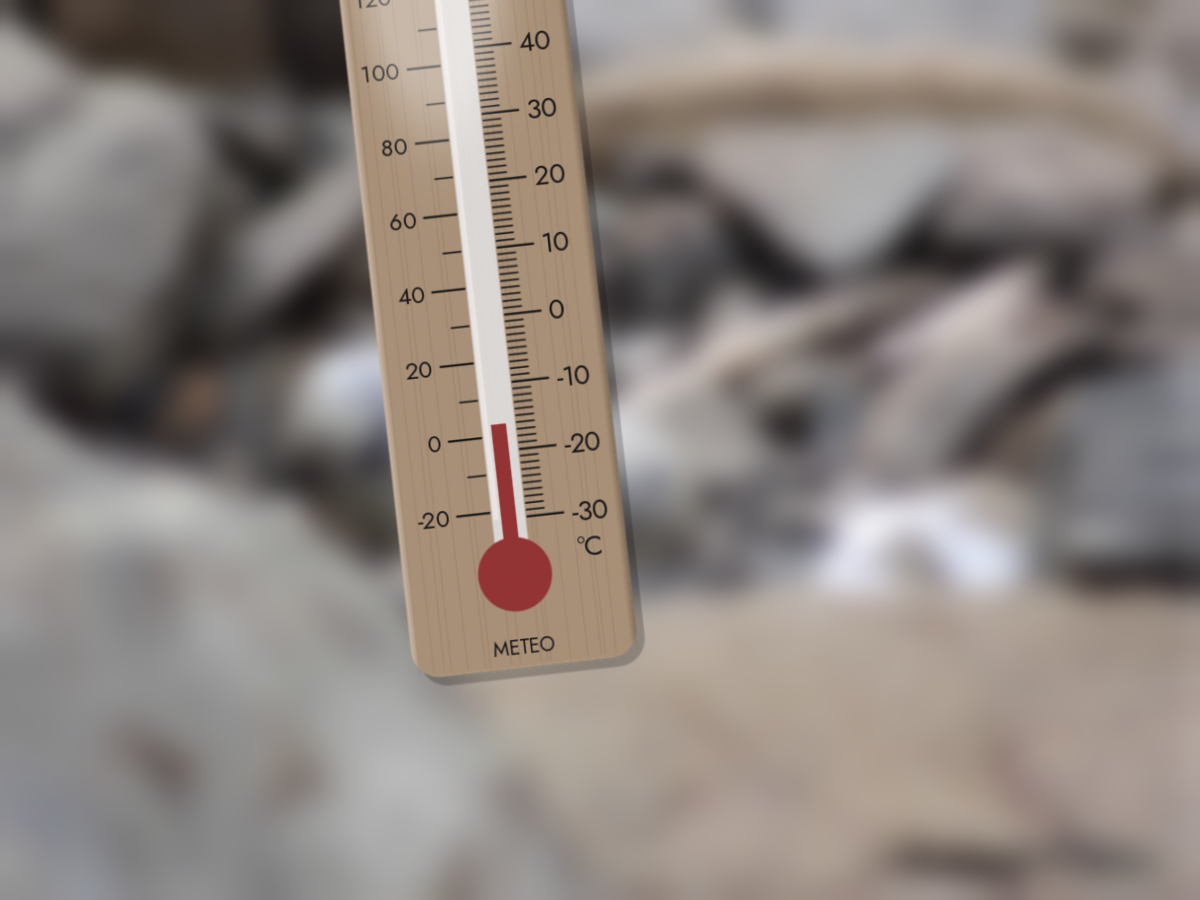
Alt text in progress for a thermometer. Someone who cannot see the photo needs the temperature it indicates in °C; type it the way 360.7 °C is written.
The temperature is -16 °C
